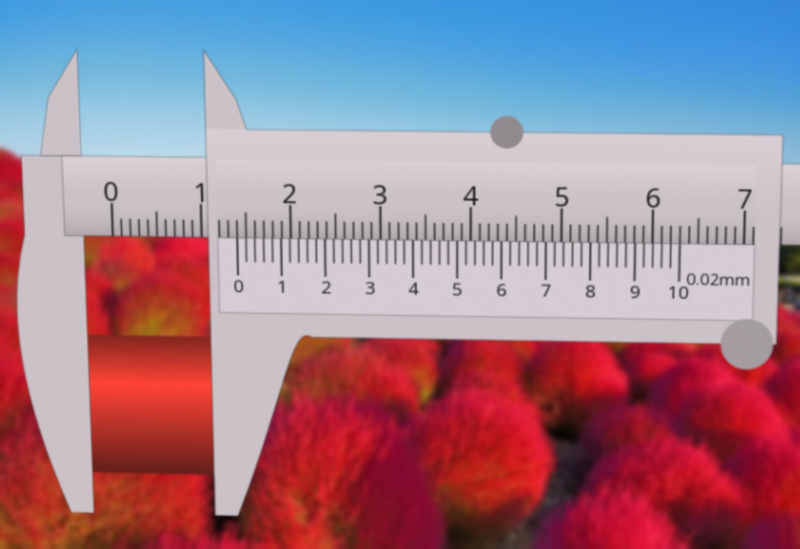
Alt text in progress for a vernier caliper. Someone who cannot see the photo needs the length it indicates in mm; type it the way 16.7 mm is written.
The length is 14.0 mm
